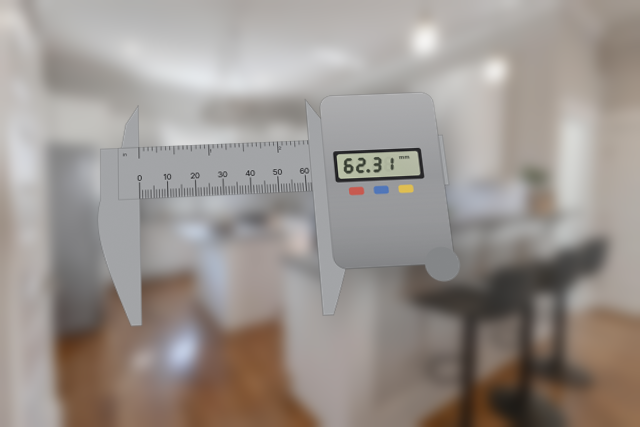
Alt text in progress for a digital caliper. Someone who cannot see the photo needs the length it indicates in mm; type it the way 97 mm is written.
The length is 62.31 mm
